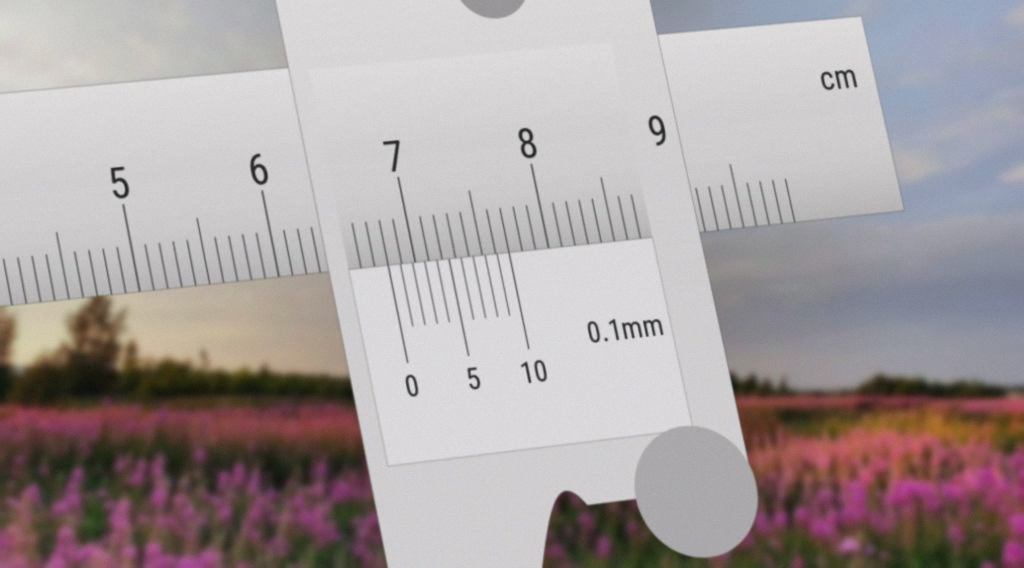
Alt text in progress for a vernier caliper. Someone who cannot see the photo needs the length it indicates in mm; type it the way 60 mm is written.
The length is 68.0 mm
